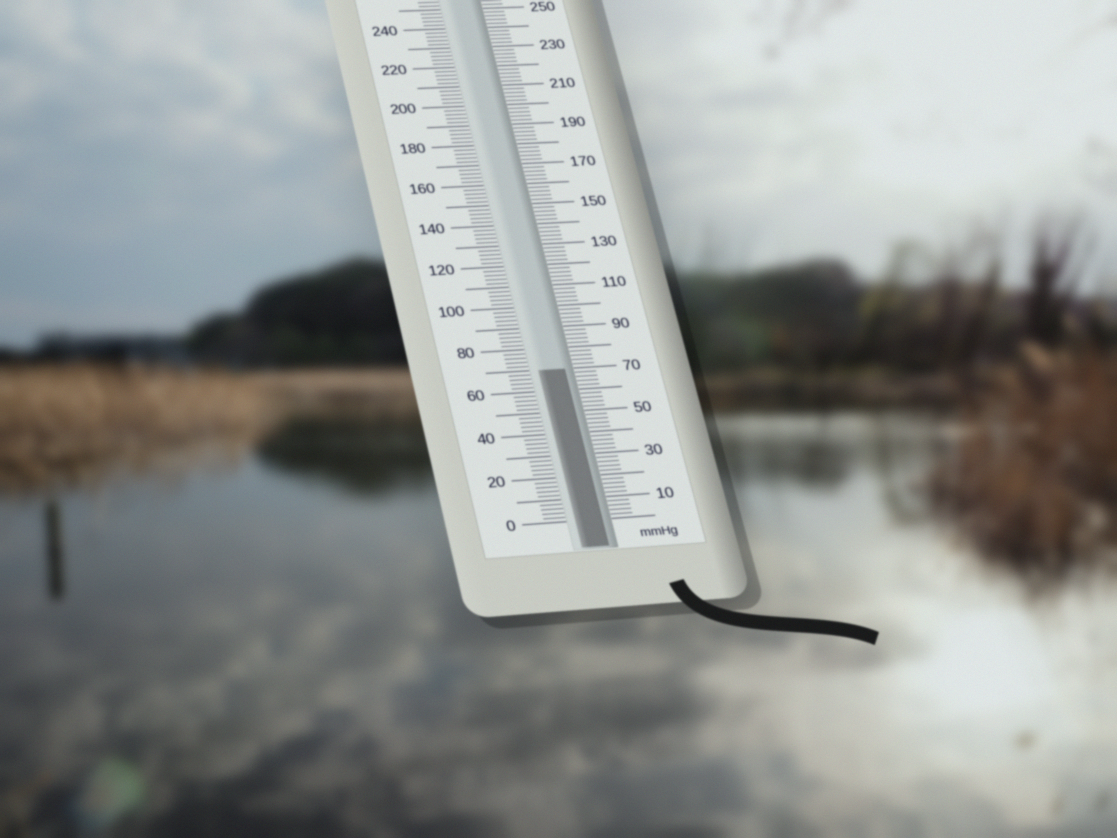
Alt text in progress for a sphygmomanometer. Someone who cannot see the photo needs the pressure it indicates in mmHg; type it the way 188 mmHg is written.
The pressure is 70 mmHg
